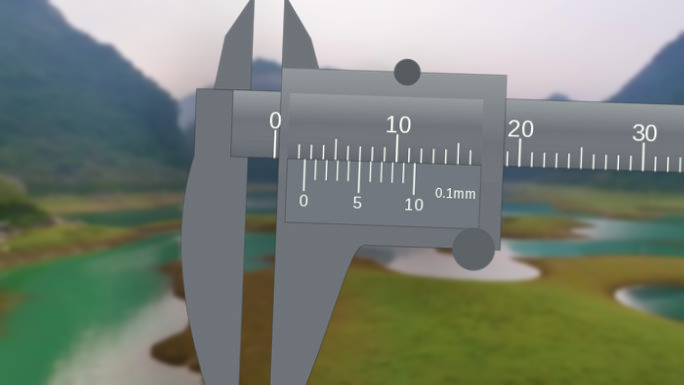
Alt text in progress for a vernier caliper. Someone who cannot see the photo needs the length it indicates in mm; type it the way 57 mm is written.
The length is 2.5 mm
